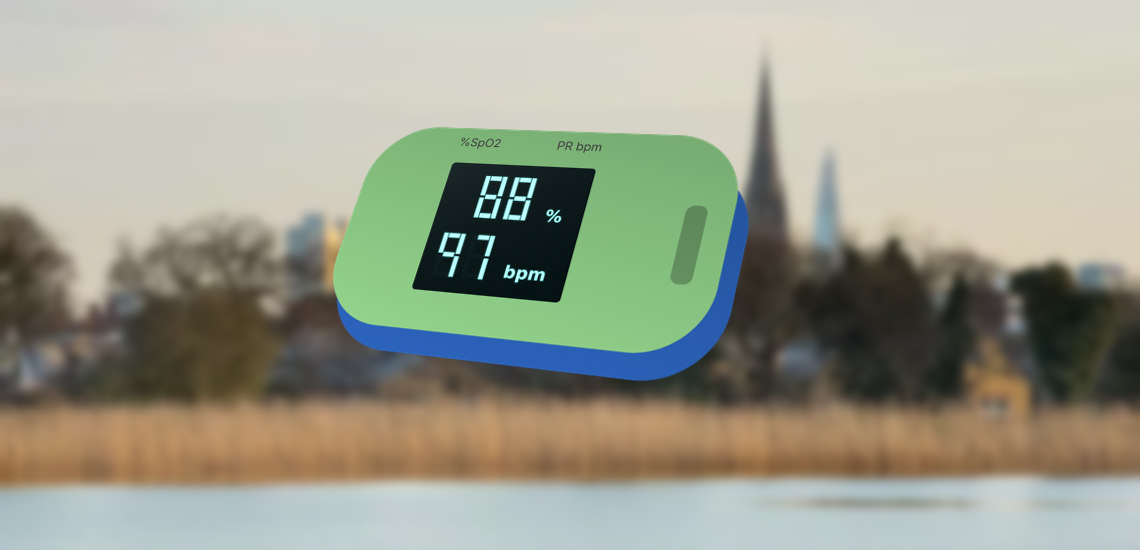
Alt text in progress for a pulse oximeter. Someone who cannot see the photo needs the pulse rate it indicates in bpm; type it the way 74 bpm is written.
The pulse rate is 97 bpm
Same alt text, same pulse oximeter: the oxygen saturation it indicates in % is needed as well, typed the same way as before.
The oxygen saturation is 88 %
